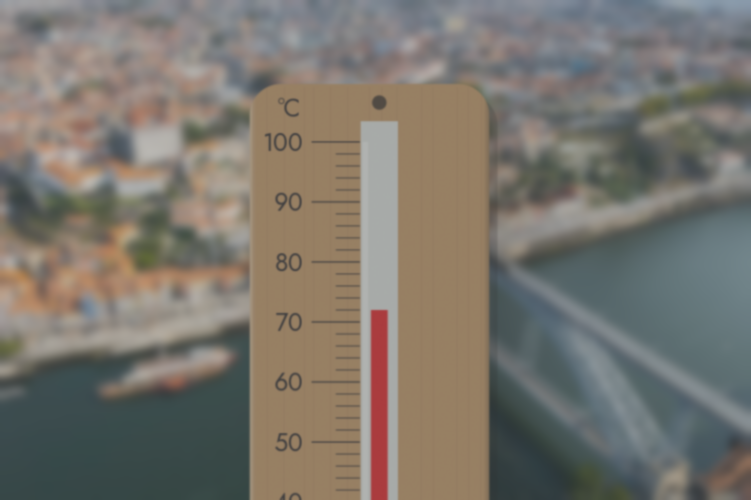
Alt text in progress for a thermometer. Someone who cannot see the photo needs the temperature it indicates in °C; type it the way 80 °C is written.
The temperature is 72 °C
